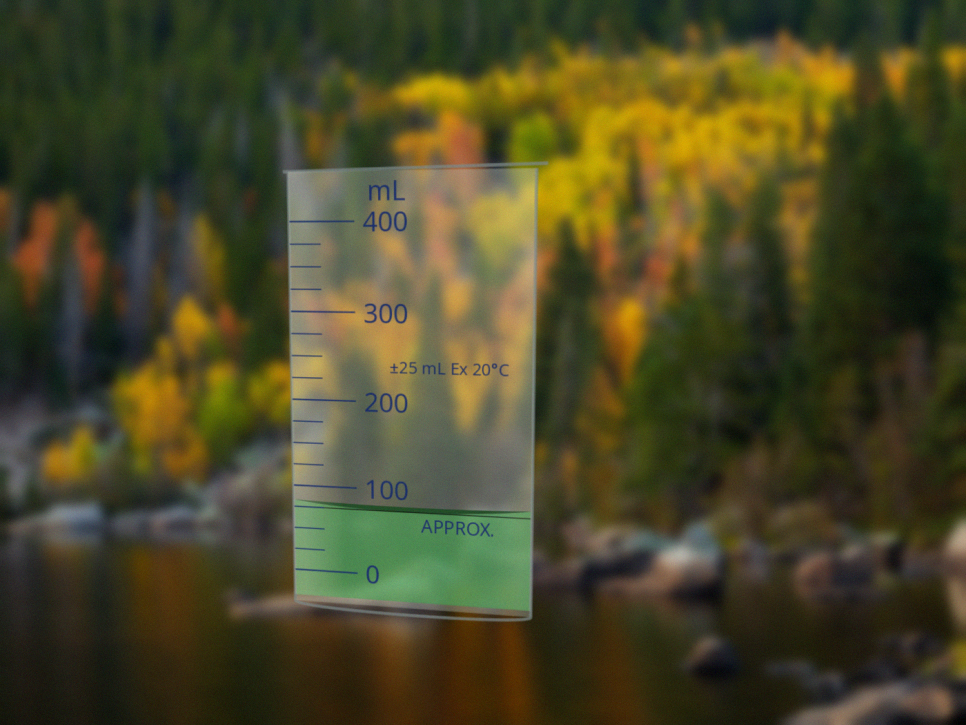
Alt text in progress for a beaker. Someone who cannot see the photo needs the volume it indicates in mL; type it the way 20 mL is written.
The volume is 75 mL
